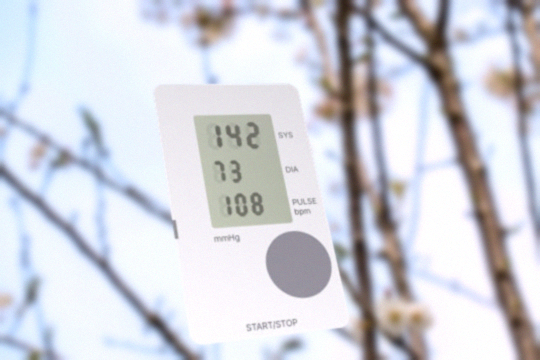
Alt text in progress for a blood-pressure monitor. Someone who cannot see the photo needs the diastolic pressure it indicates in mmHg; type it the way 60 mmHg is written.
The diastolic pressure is 73 mmHg
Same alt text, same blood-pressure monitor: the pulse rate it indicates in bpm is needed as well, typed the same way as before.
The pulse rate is 108 bpm
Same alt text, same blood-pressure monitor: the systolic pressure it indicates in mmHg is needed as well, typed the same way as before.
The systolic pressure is 142 mmHg
